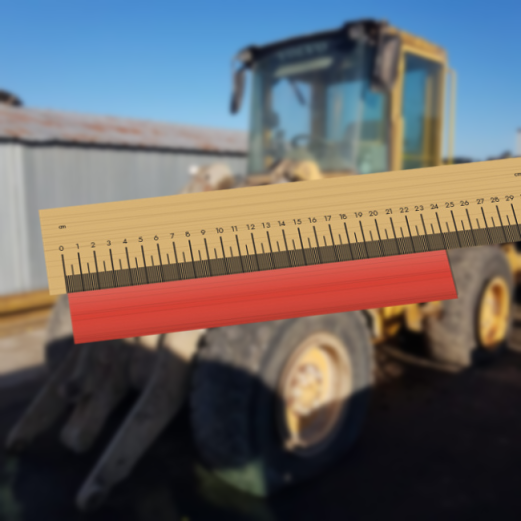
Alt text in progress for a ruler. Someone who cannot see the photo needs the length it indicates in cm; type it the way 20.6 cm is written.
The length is 24 cm
